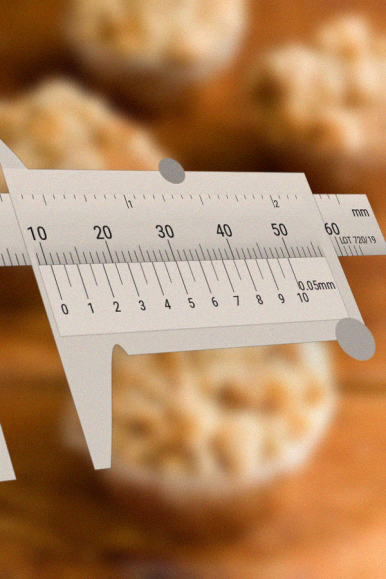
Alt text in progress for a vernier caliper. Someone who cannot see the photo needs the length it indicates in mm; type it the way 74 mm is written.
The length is 10.6 mm
